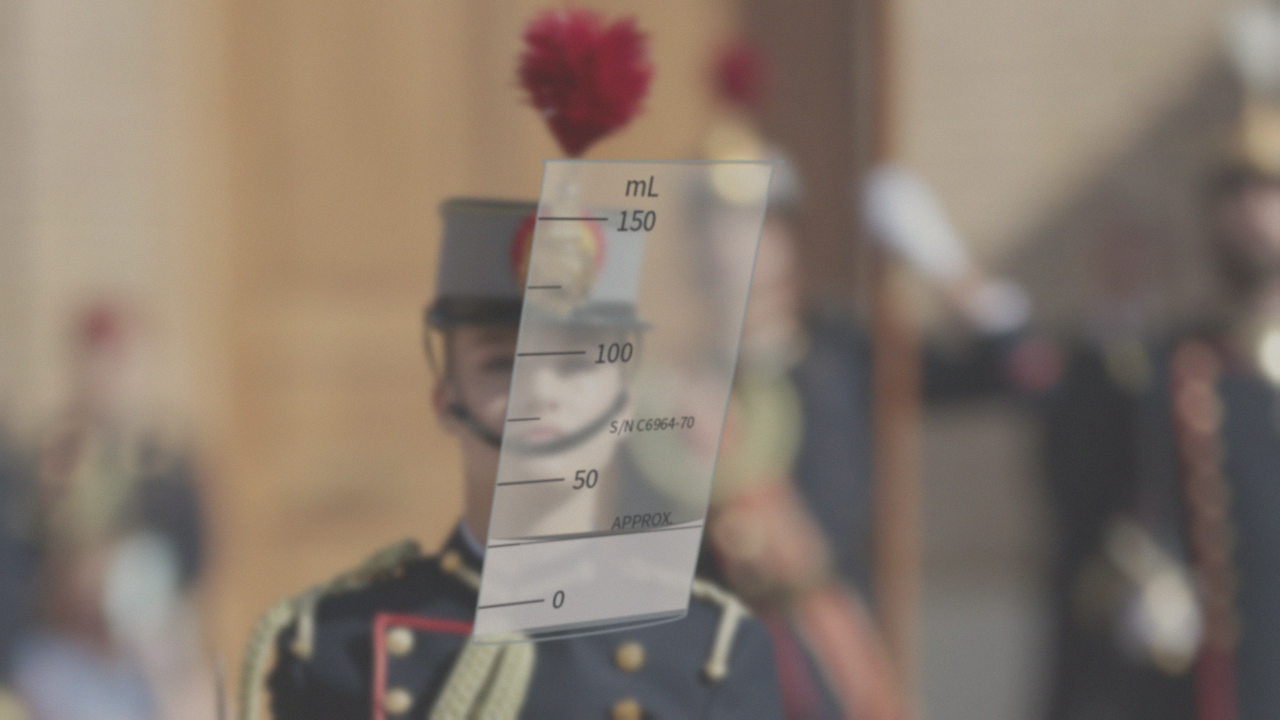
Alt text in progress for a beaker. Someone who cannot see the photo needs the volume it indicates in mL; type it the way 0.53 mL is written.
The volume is 25 mL
